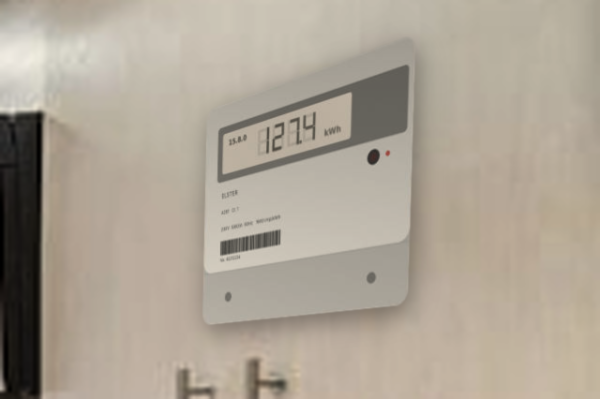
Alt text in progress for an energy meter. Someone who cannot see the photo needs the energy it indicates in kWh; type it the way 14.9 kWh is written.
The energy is 127.4 kWh
